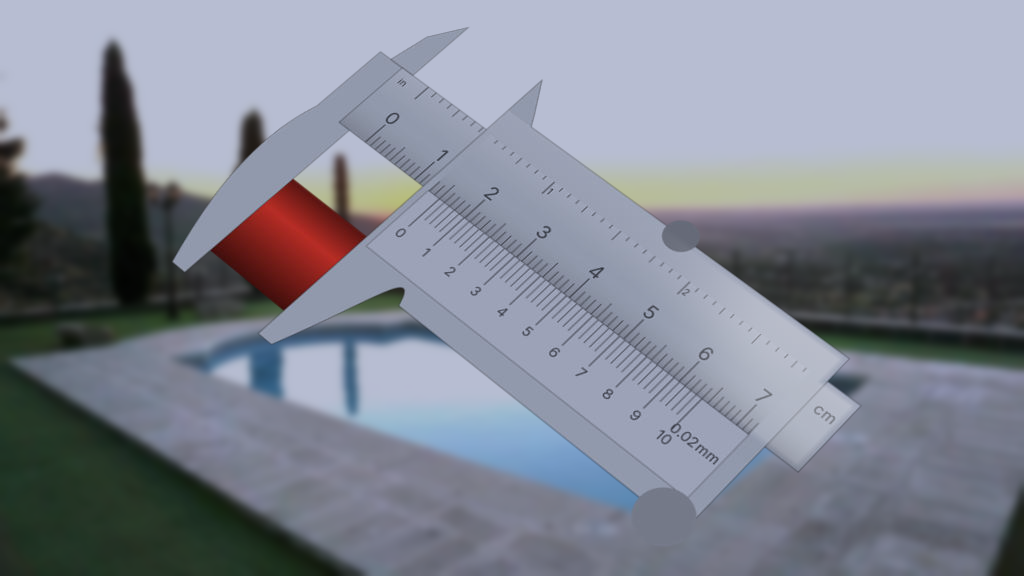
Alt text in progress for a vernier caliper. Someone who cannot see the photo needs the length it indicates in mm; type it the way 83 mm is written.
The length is 15.0 mm
